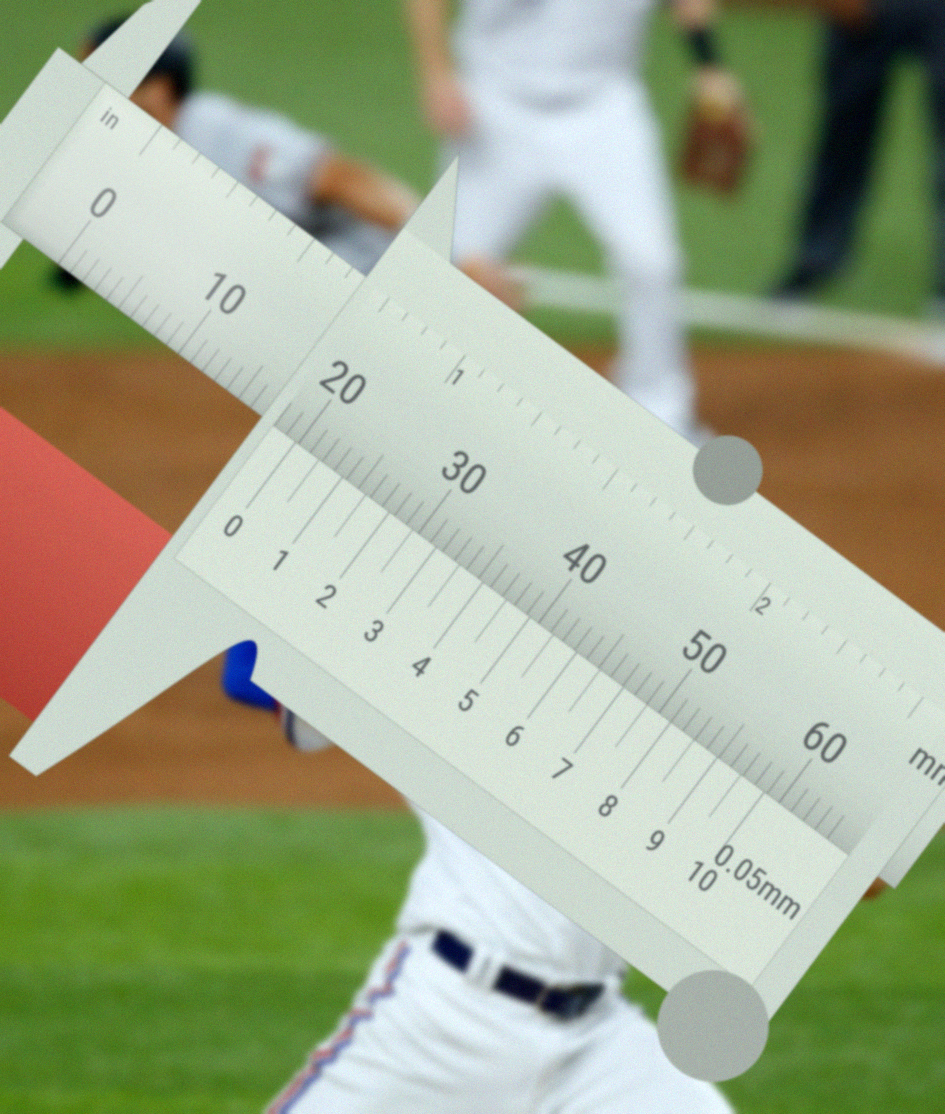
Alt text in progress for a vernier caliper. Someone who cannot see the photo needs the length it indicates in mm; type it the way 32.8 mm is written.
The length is 19.8 mm
